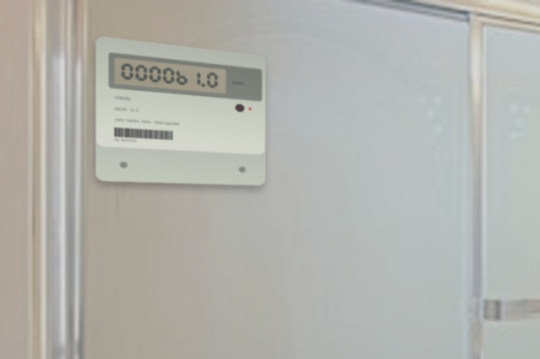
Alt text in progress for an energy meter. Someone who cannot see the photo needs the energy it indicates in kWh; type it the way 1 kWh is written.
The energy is 61.0 kWh
